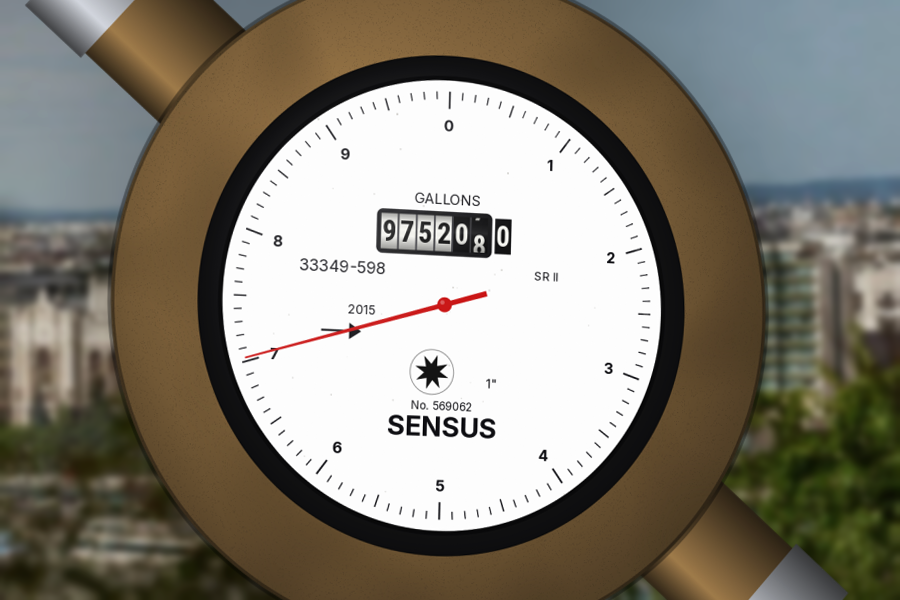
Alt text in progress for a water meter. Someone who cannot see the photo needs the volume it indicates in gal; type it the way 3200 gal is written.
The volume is 9752077.0 gal
